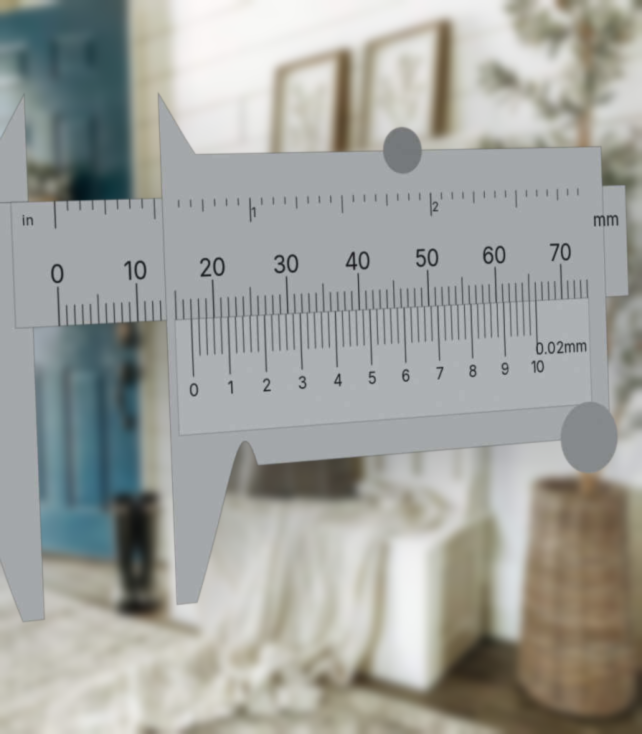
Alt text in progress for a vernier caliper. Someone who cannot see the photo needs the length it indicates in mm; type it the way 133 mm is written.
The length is 17.0 mm
